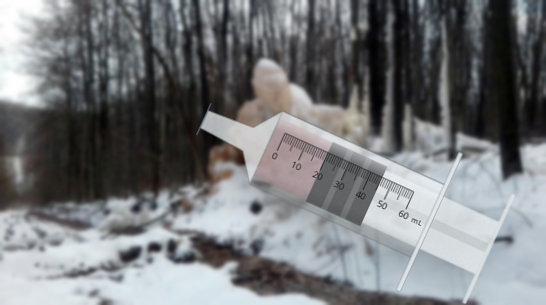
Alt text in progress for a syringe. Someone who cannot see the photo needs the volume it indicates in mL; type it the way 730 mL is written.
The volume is 20 mL
